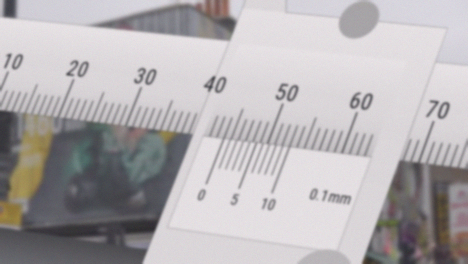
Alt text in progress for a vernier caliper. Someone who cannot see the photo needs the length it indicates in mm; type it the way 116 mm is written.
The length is 44.0 mm
